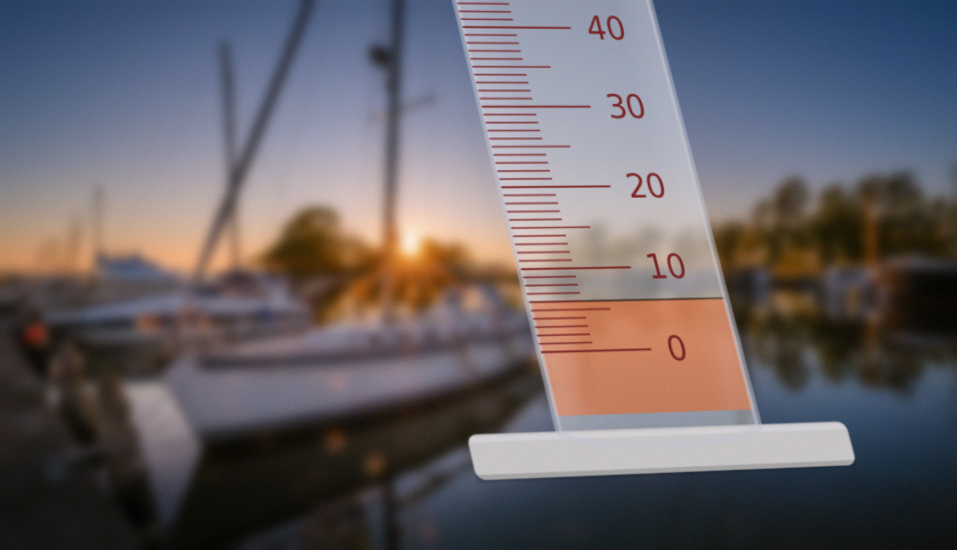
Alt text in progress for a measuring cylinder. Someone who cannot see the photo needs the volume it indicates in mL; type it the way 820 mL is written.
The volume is 6 mL
